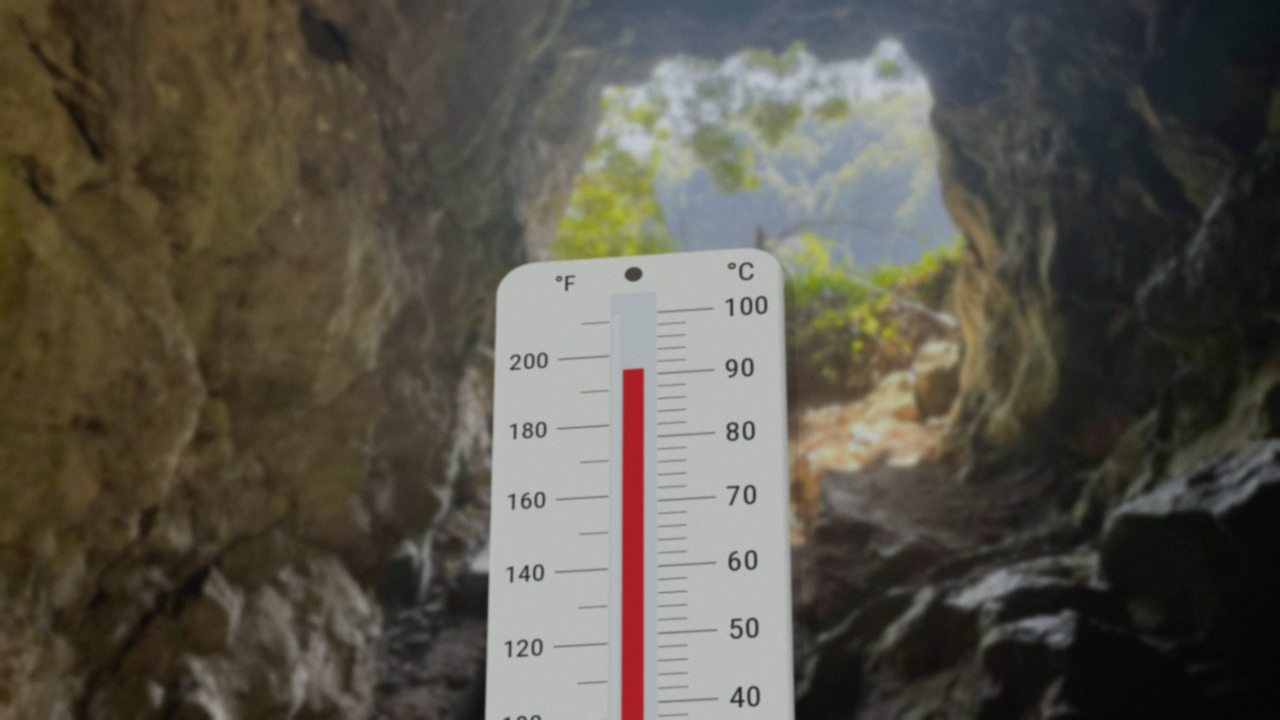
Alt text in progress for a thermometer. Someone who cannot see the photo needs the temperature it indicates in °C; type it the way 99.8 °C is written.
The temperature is 91 °C
